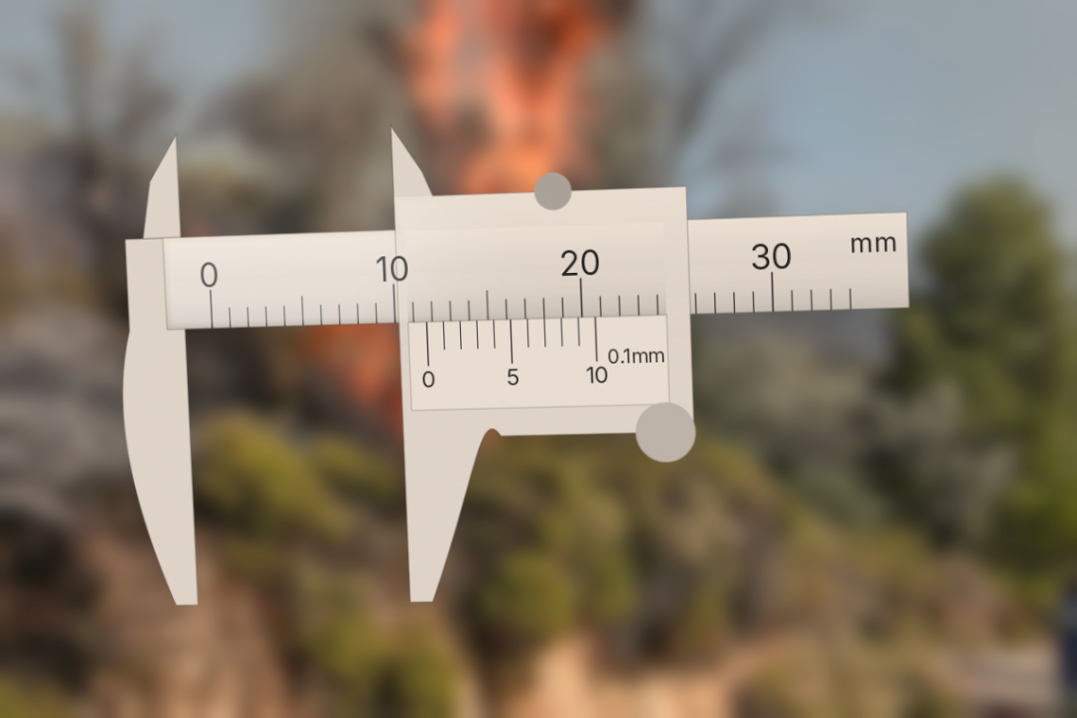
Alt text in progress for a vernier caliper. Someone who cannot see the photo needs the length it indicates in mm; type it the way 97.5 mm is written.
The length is 11.7 mm
